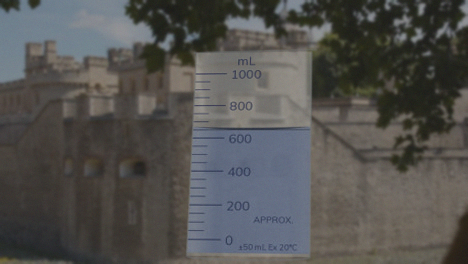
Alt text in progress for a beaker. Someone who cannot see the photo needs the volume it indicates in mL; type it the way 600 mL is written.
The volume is 650 mL
